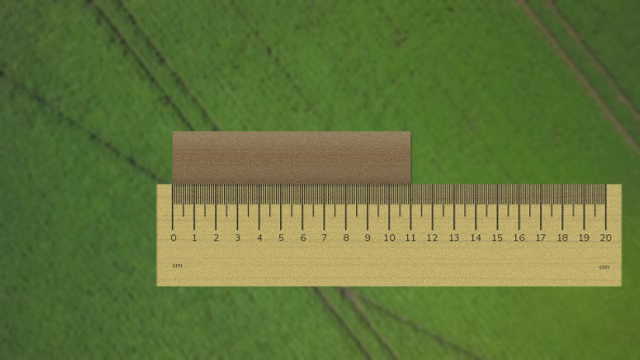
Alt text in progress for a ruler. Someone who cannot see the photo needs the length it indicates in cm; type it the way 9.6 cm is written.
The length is 11 cm
